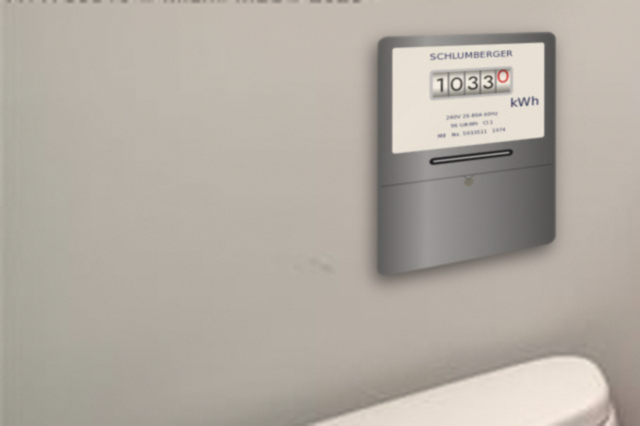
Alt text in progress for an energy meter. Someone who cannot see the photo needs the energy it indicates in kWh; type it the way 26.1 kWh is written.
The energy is 1033.0 kWh
